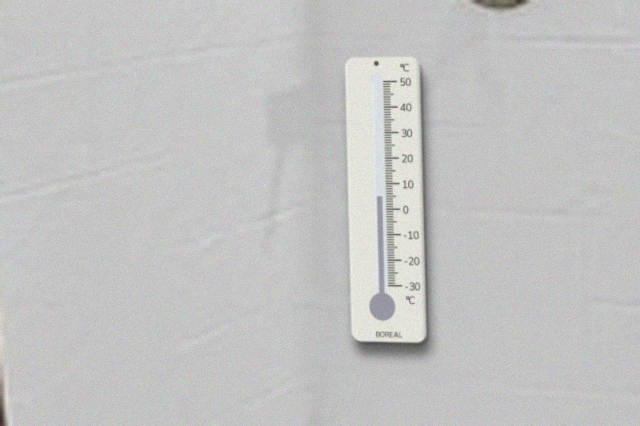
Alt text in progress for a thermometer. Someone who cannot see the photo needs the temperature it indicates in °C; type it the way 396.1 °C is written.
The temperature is 5 °C
